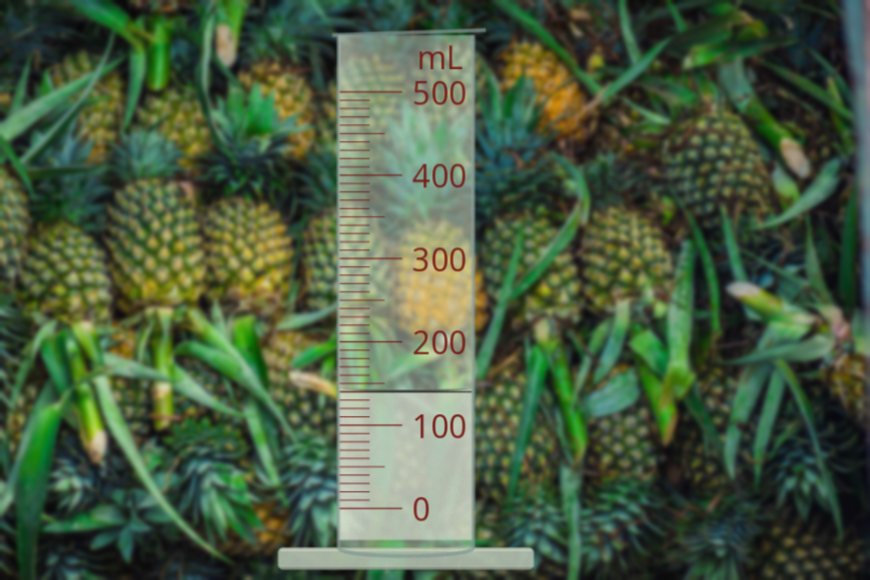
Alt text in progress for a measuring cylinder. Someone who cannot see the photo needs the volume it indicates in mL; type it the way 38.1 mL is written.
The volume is 140 mL
